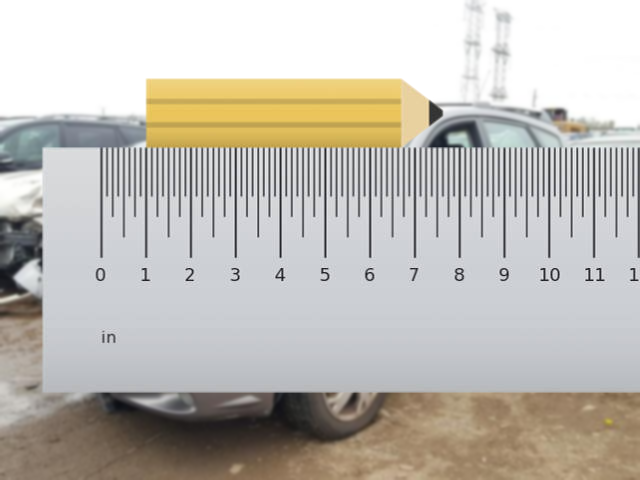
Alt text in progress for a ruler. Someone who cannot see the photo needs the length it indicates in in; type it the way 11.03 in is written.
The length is 6.625 in
